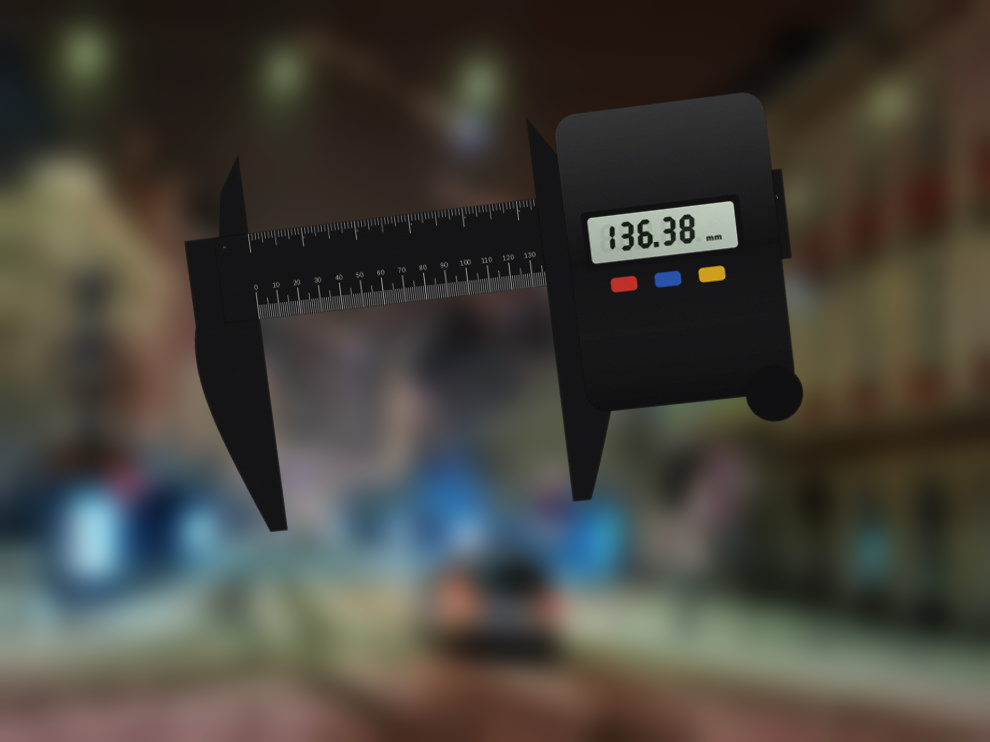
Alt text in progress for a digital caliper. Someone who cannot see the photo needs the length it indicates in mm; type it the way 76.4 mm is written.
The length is 136.38 mm
